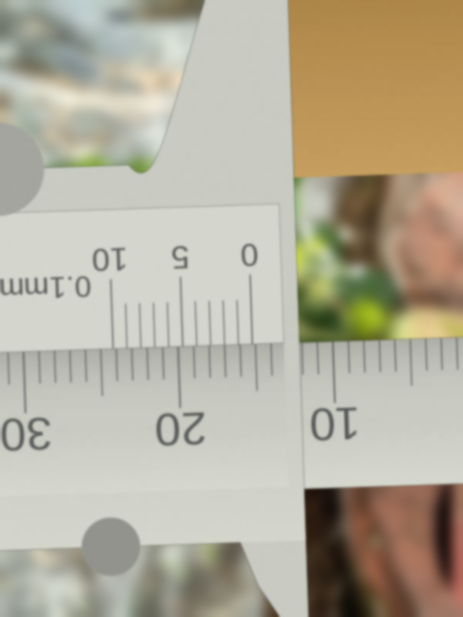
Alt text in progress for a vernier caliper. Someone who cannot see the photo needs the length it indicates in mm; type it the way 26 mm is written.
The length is 15.2 mm
